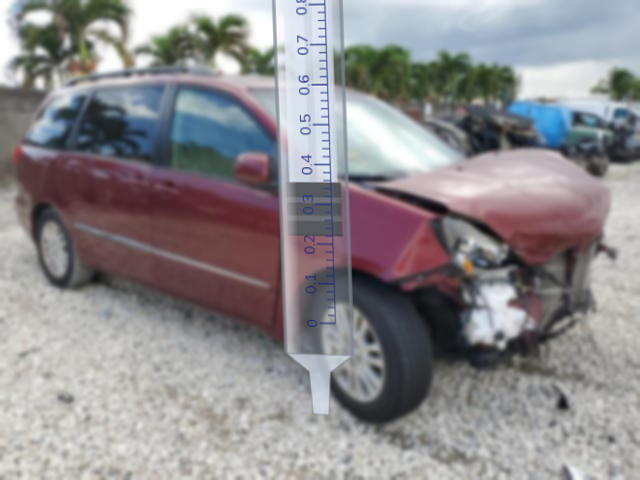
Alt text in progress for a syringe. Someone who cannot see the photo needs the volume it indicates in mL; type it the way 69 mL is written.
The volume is 0.22 mL
